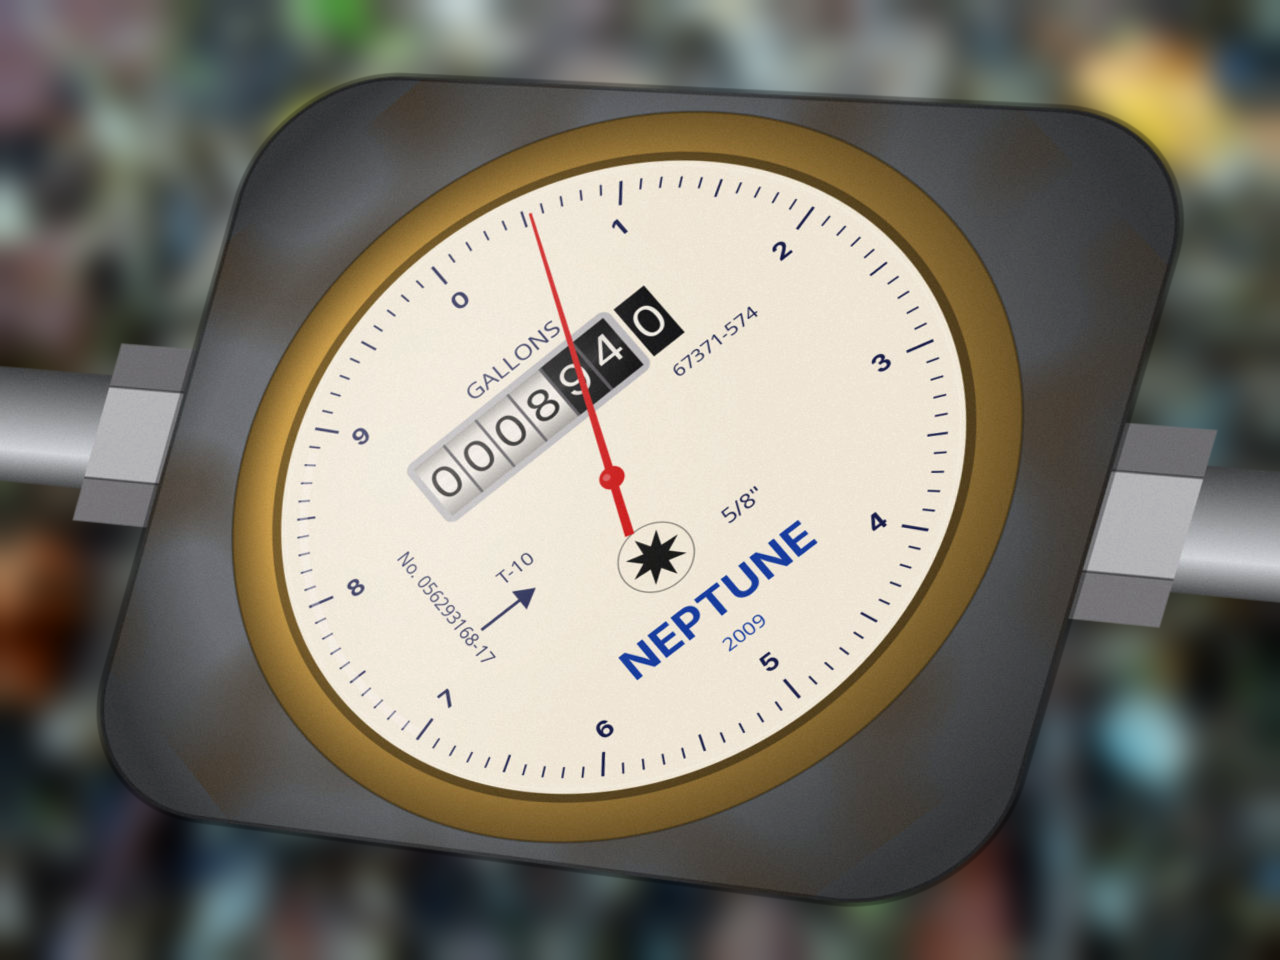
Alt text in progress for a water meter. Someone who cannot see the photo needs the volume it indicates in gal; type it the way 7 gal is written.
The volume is 8940.5 gal
